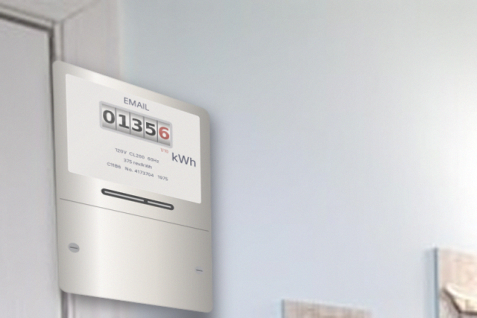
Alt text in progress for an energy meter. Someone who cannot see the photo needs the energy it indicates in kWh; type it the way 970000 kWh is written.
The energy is 135.6 kWh
